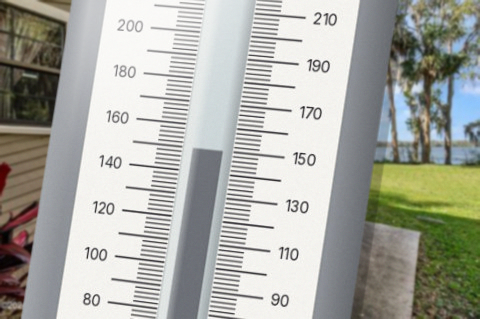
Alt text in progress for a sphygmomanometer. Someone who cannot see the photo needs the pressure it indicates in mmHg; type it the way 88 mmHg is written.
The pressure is 150 mmHg
